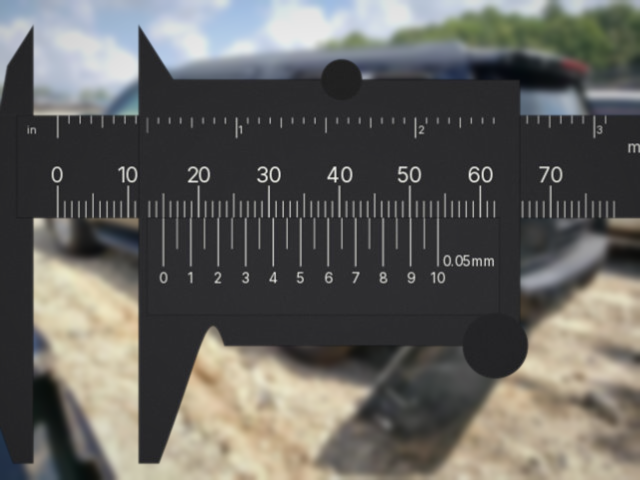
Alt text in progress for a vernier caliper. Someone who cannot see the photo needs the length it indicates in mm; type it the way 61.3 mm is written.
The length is 15.0 mm
